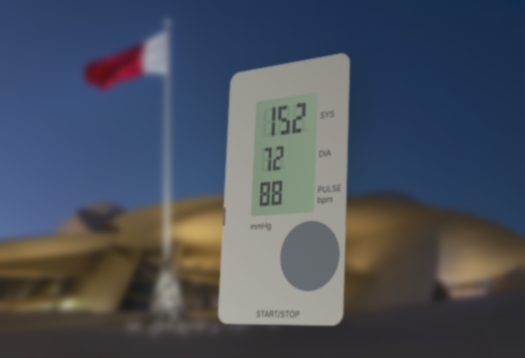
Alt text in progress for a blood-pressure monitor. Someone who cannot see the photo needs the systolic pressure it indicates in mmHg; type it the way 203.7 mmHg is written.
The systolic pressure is 152 mmHg
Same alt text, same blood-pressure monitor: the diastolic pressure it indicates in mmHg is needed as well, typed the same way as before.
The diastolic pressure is 72 mmHg
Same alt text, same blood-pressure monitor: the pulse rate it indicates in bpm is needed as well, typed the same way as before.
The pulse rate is 88 bpm
